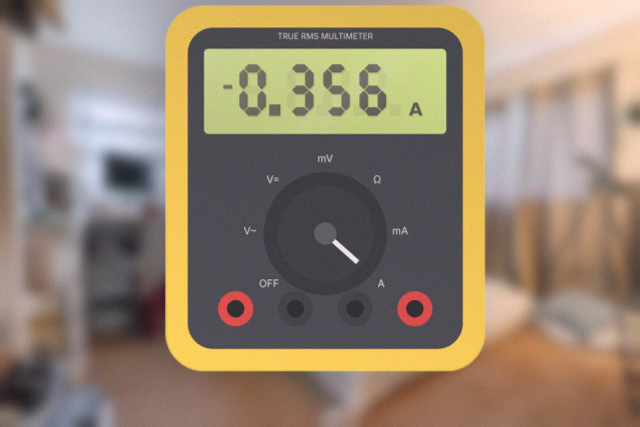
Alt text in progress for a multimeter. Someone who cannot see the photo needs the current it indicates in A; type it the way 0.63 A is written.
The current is -0.356 A
